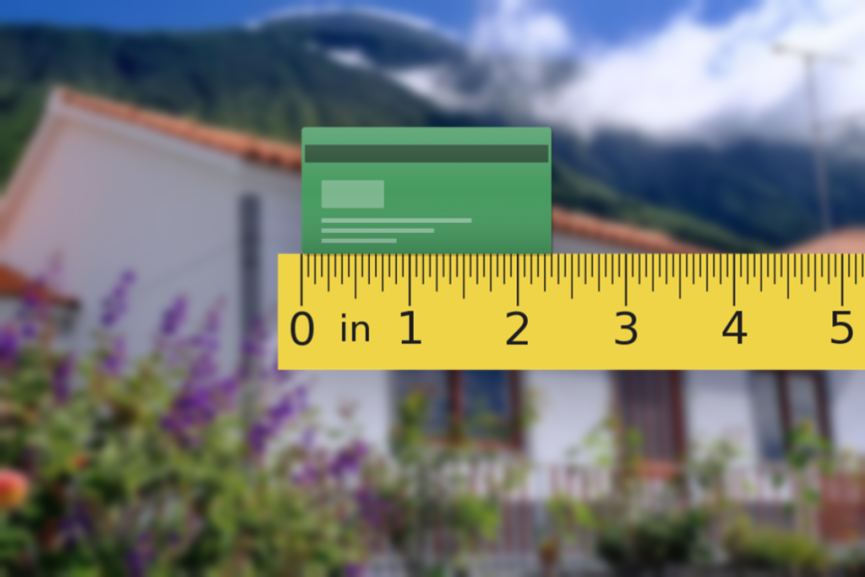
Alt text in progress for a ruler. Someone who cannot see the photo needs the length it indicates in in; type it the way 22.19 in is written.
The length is 2.3125 in
